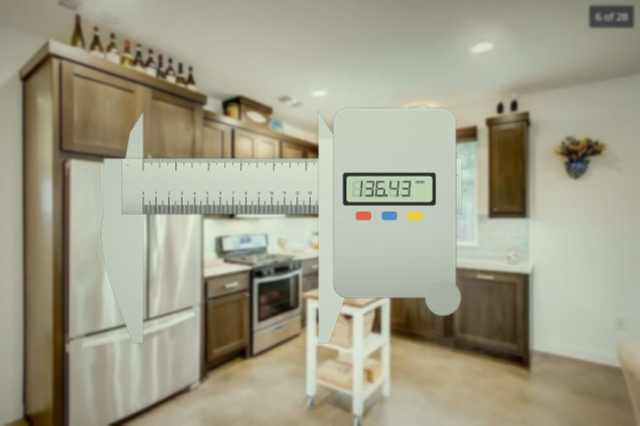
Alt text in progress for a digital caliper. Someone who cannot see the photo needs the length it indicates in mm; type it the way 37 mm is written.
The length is 136.43 mm
